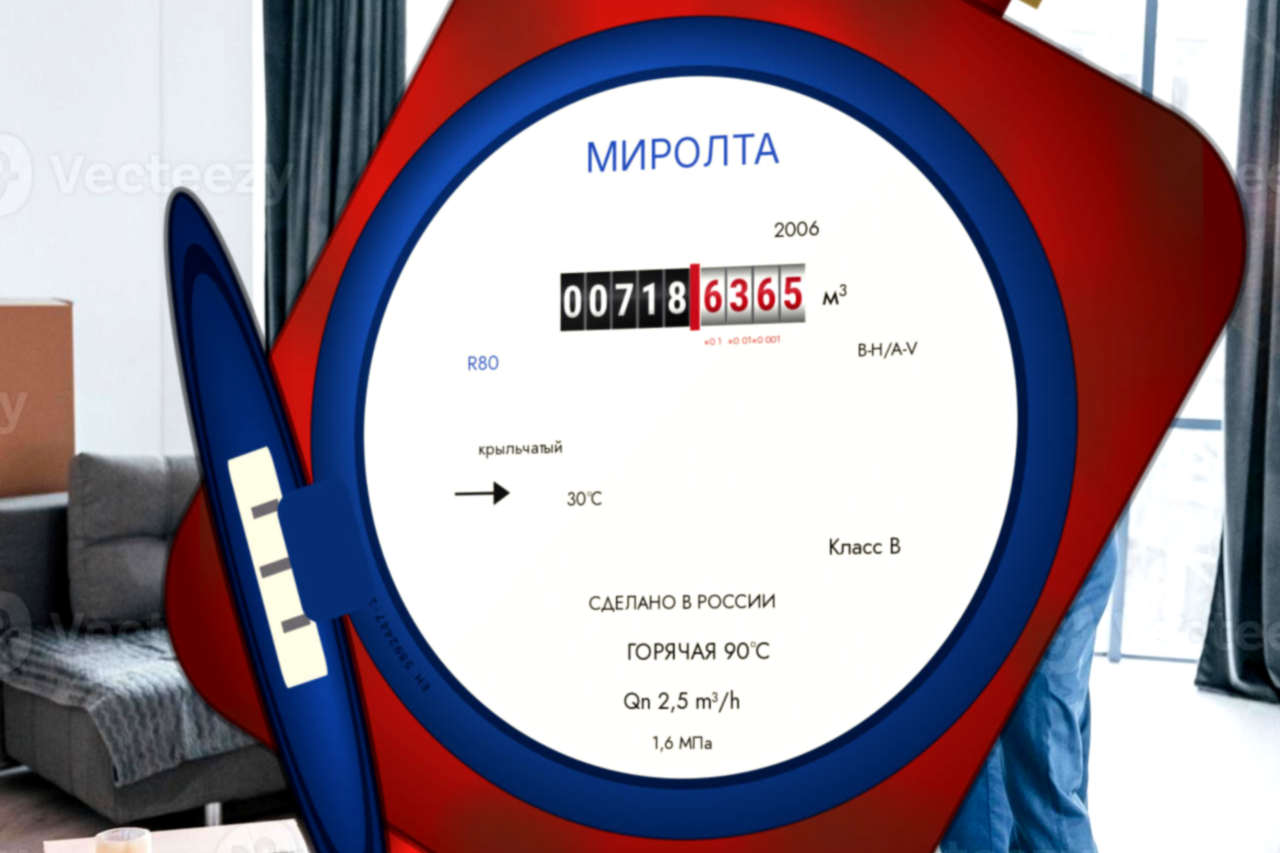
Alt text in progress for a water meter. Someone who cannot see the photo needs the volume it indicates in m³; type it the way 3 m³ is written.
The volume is 718.6365 m³
